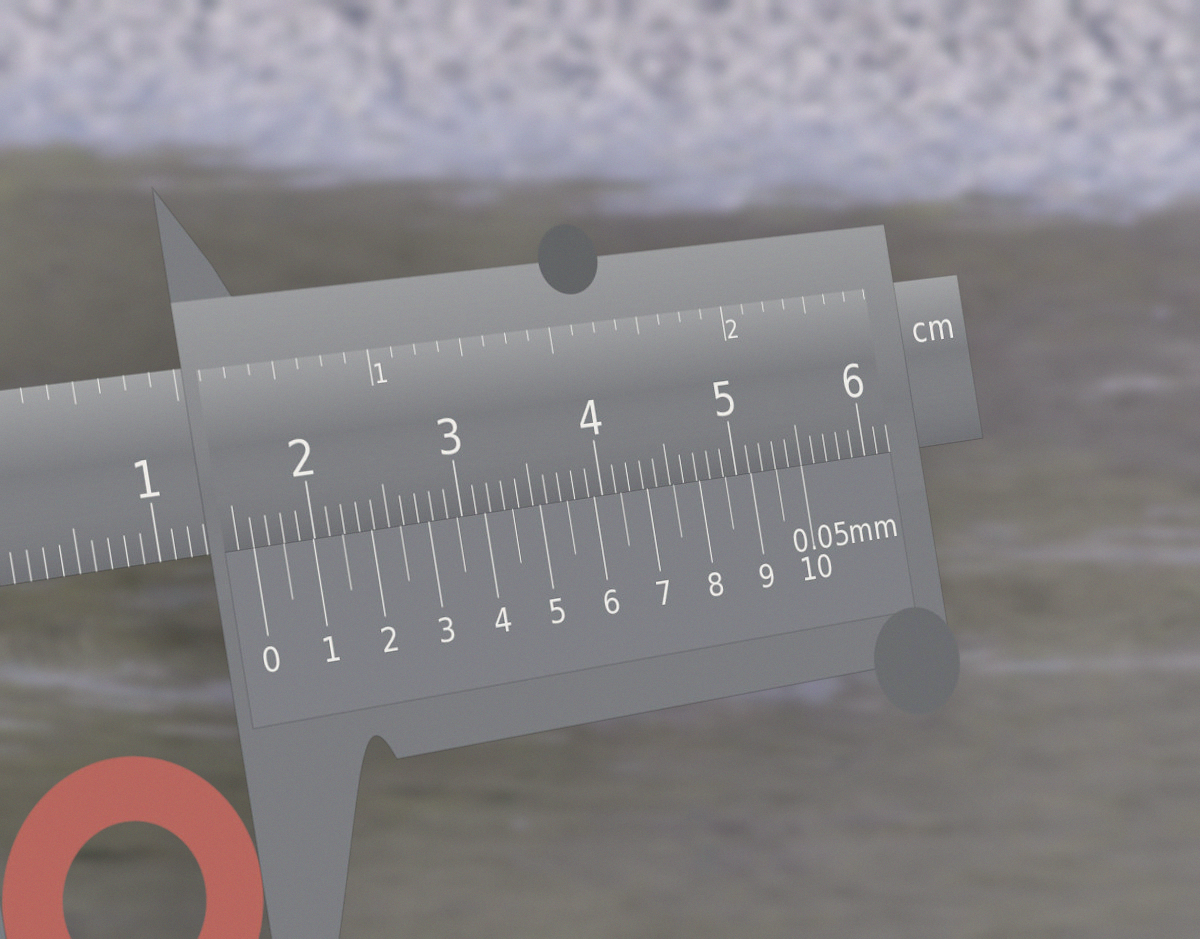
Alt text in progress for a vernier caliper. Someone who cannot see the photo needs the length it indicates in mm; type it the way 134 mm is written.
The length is 16.0 mm
